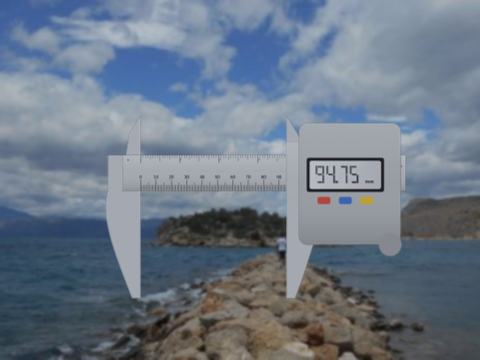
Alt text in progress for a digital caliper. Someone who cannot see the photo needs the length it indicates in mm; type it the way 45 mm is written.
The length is 94.75 mm
